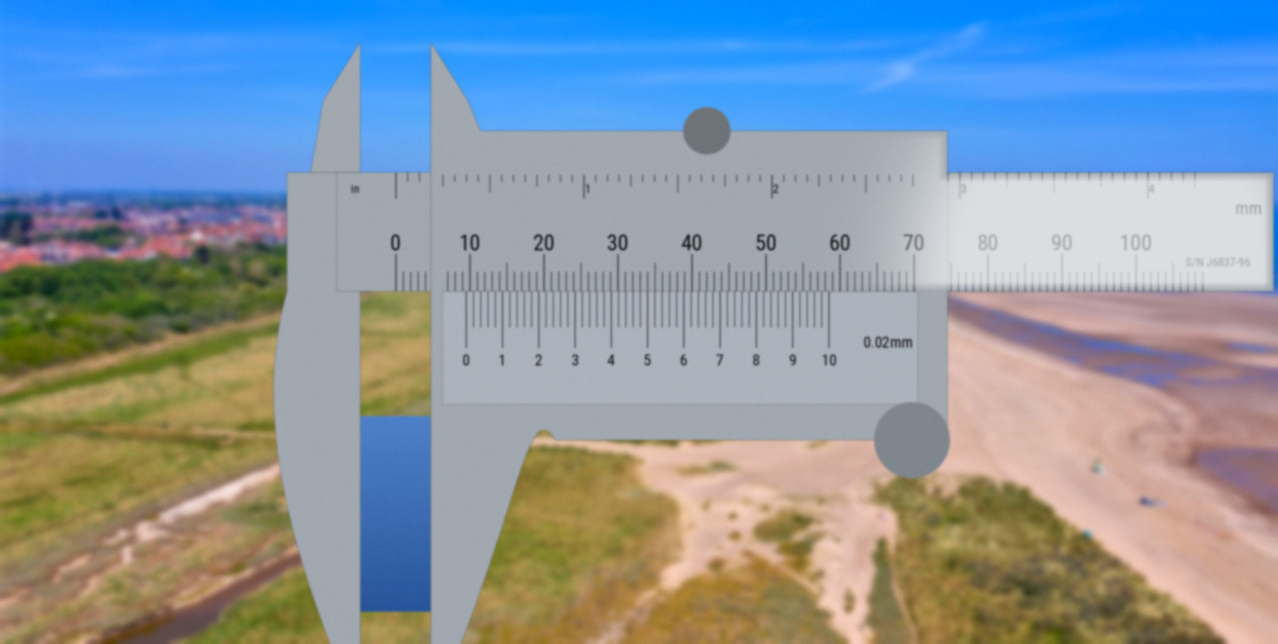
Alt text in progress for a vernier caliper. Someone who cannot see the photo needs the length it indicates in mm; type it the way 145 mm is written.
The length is 9.5 mm
